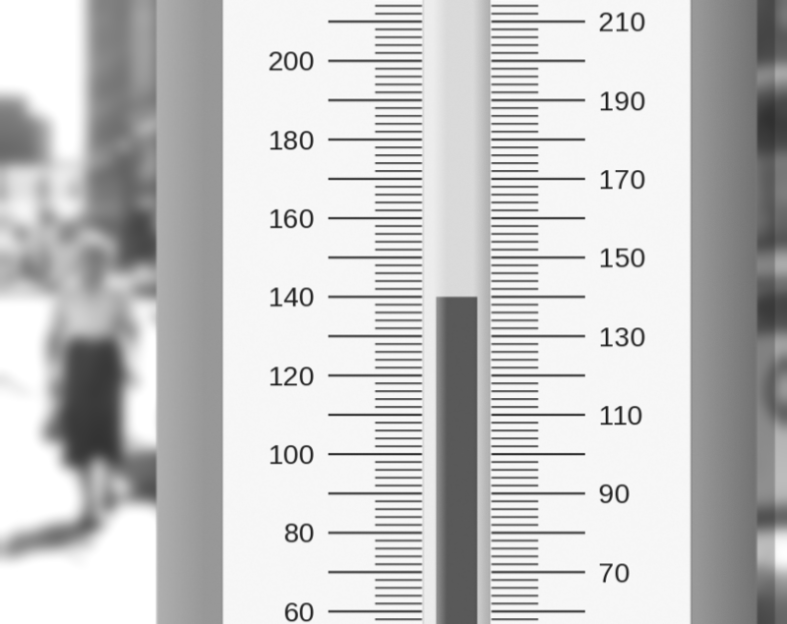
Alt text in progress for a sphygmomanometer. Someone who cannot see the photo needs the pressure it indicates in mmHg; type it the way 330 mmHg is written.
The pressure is 140 mmHg
